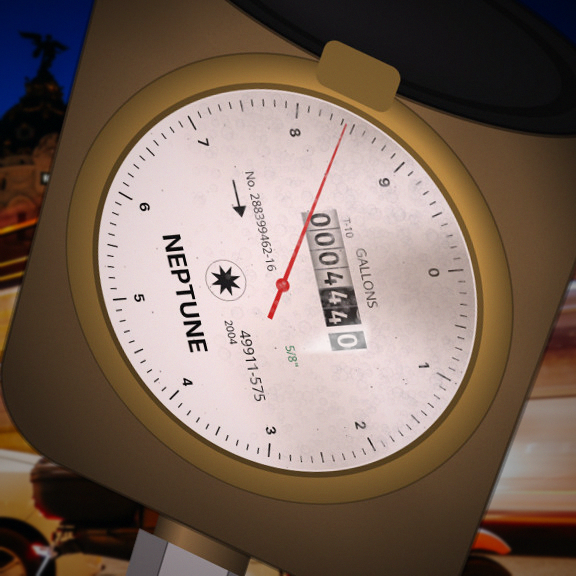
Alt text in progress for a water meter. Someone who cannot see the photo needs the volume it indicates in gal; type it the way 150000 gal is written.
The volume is 4438.4 gal
